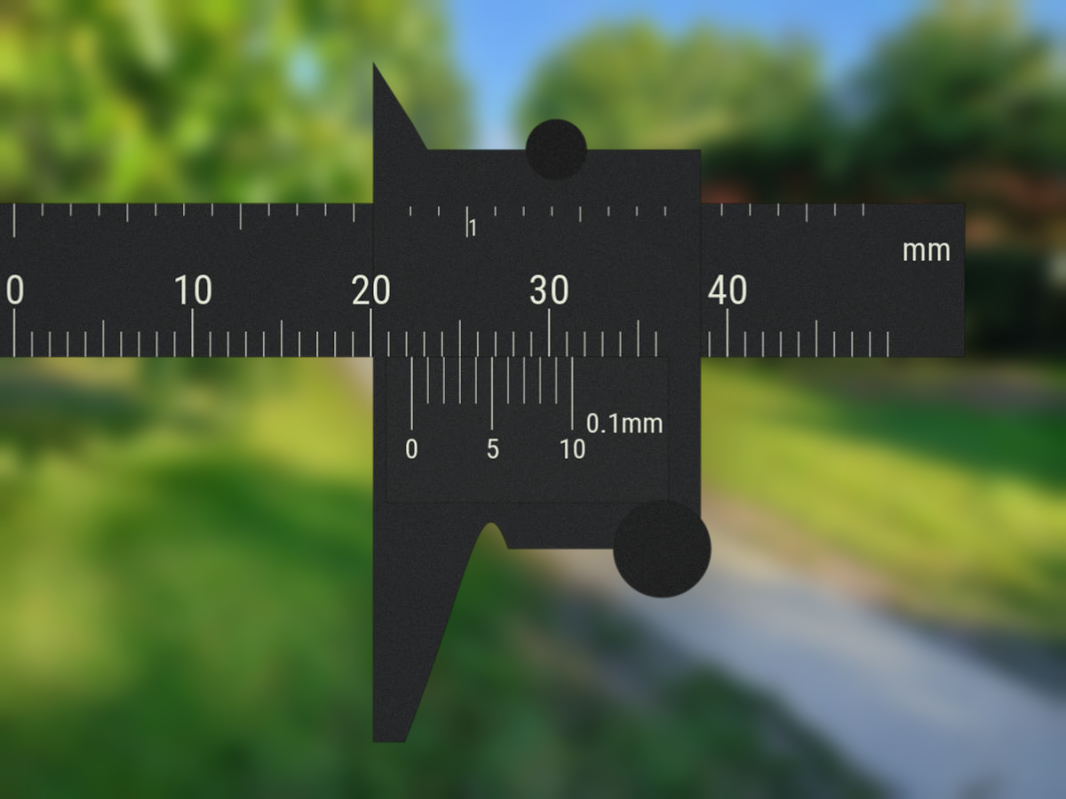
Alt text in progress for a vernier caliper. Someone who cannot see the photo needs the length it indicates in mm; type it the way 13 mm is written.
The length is 22.3 mm
